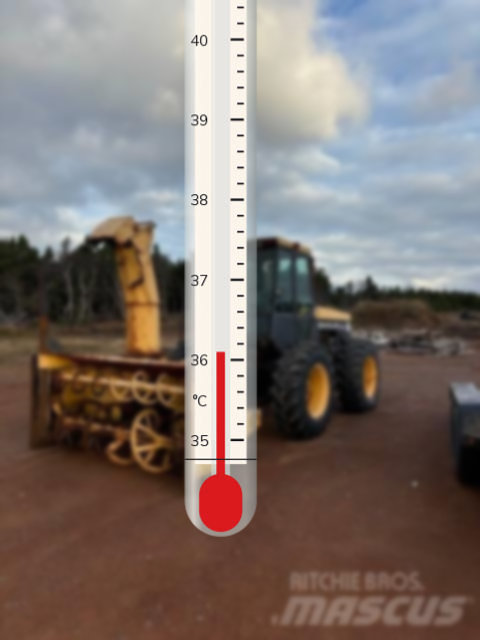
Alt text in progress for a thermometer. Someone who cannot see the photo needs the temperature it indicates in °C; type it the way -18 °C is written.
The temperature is 36.1 °C
